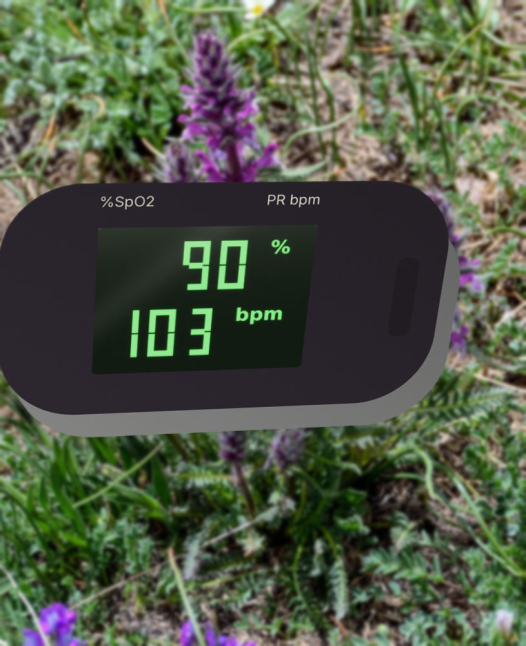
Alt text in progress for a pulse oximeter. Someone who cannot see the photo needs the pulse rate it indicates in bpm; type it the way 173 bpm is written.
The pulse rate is 103 bpm
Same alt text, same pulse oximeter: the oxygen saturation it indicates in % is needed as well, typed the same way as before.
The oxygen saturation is 90 %
